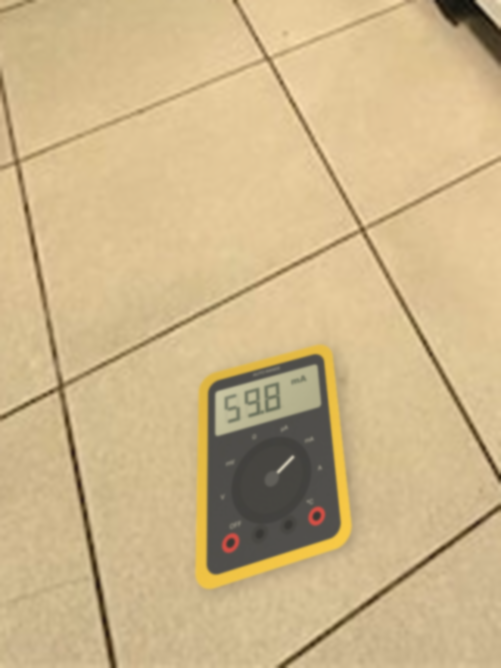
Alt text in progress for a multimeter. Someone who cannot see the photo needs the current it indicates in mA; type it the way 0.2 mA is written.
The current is 59.8 mA
